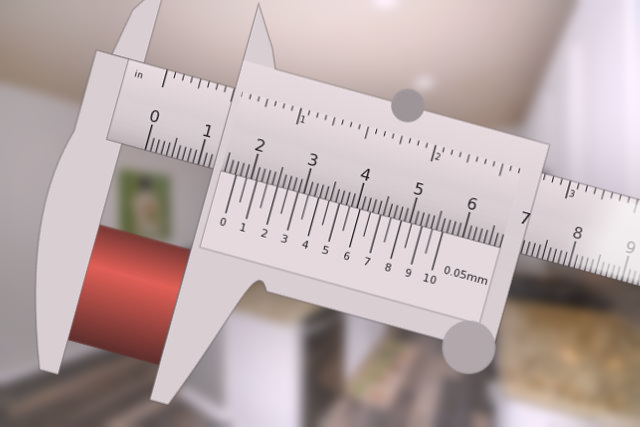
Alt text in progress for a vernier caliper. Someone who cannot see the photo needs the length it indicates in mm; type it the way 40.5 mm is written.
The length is 17.2 mm
